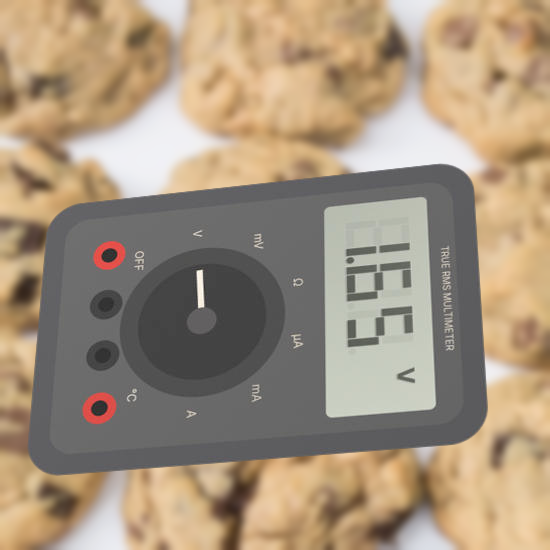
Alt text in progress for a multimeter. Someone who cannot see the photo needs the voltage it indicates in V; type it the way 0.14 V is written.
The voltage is 1.65 V
